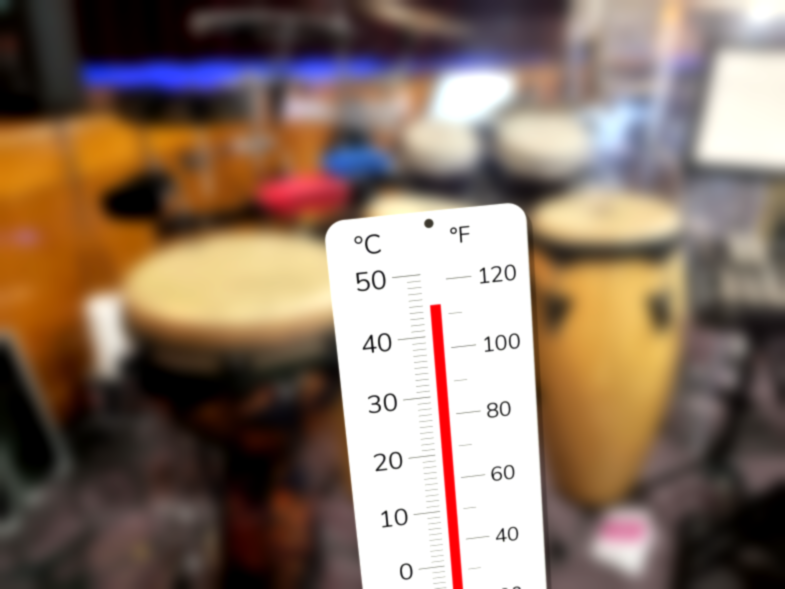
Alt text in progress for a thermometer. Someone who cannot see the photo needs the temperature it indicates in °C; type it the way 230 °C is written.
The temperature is 45 °C
